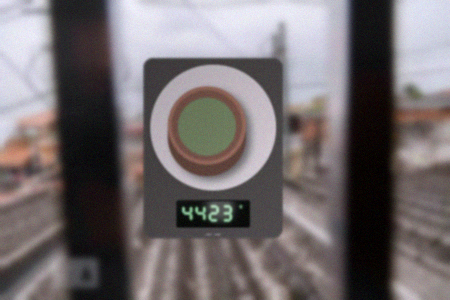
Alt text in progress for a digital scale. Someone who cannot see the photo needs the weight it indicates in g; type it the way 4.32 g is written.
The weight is 4423 g
